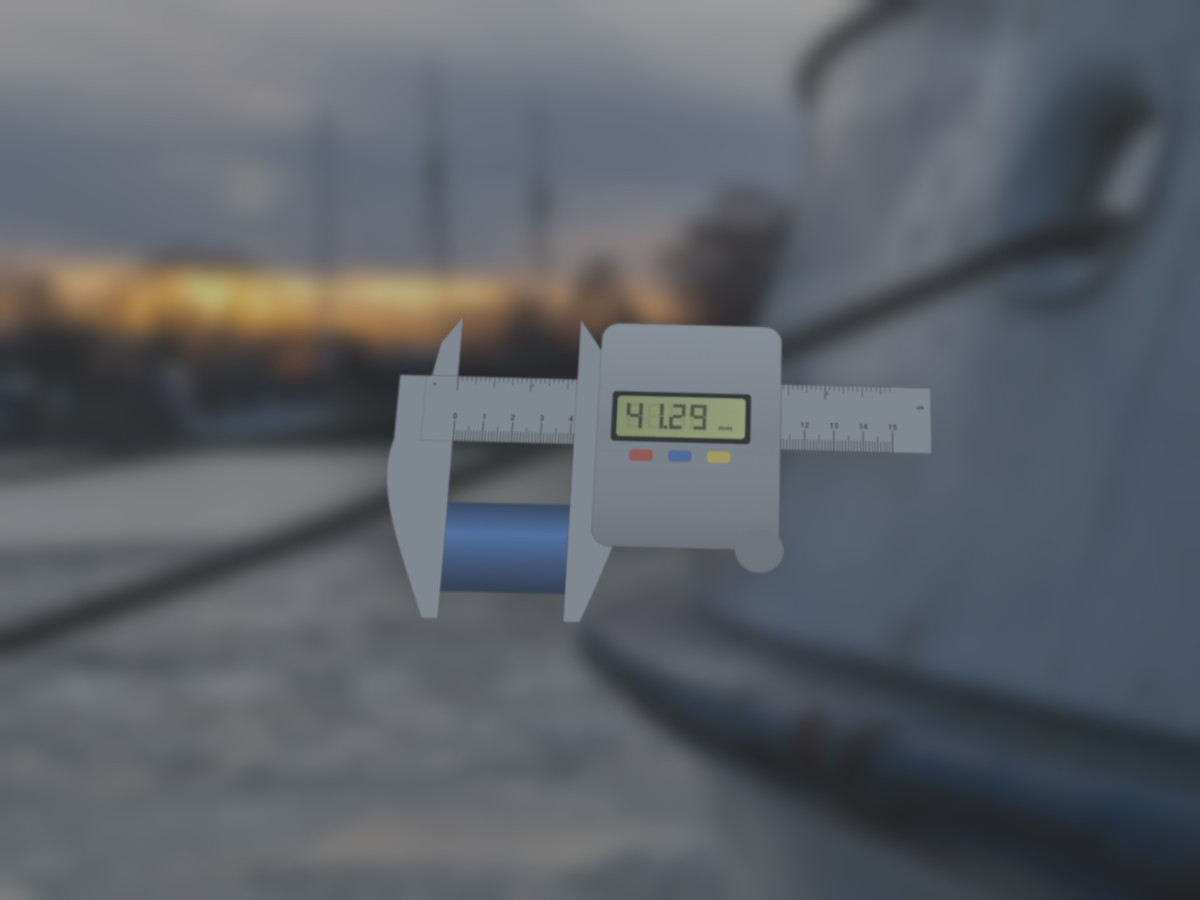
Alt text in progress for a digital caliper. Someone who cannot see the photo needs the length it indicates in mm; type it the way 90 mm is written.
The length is 41.29 mm
